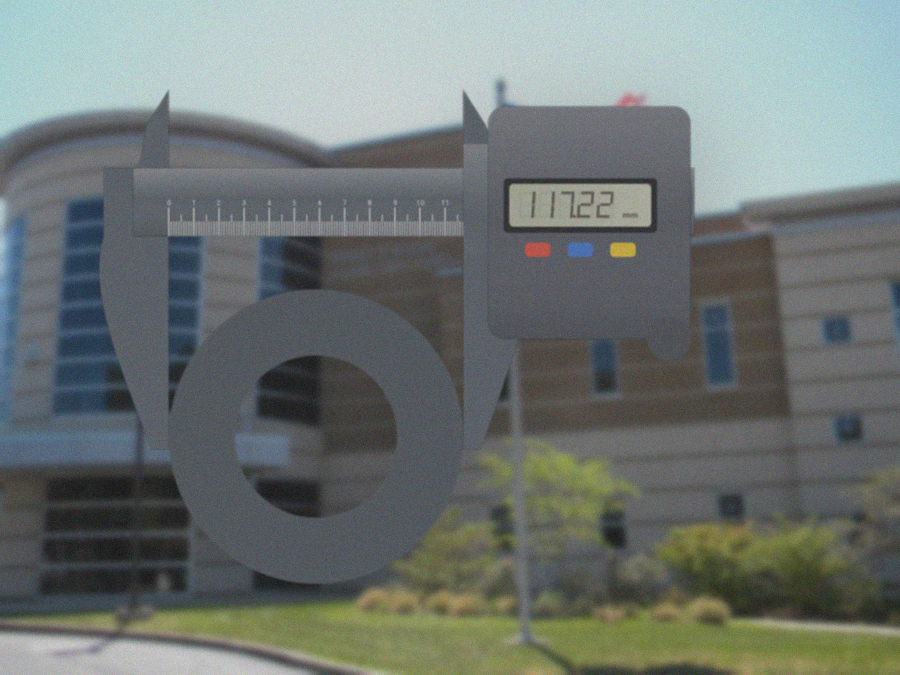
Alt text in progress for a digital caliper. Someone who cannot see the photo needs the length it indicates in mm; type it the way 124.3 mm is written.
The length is 117.22 mm
